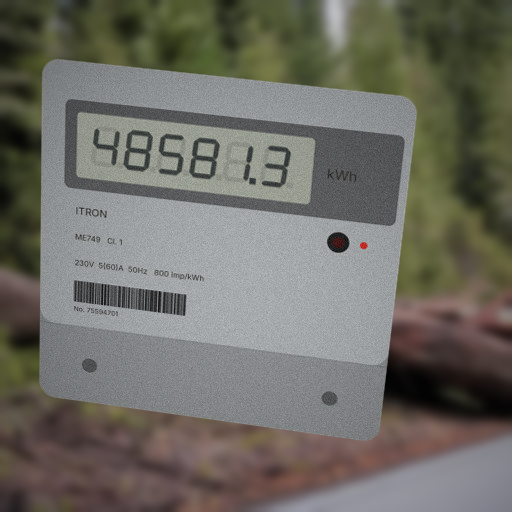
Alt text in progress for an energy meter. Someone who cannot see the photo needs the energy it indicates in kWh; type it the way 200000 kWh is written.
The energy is 48581.3 kWh
